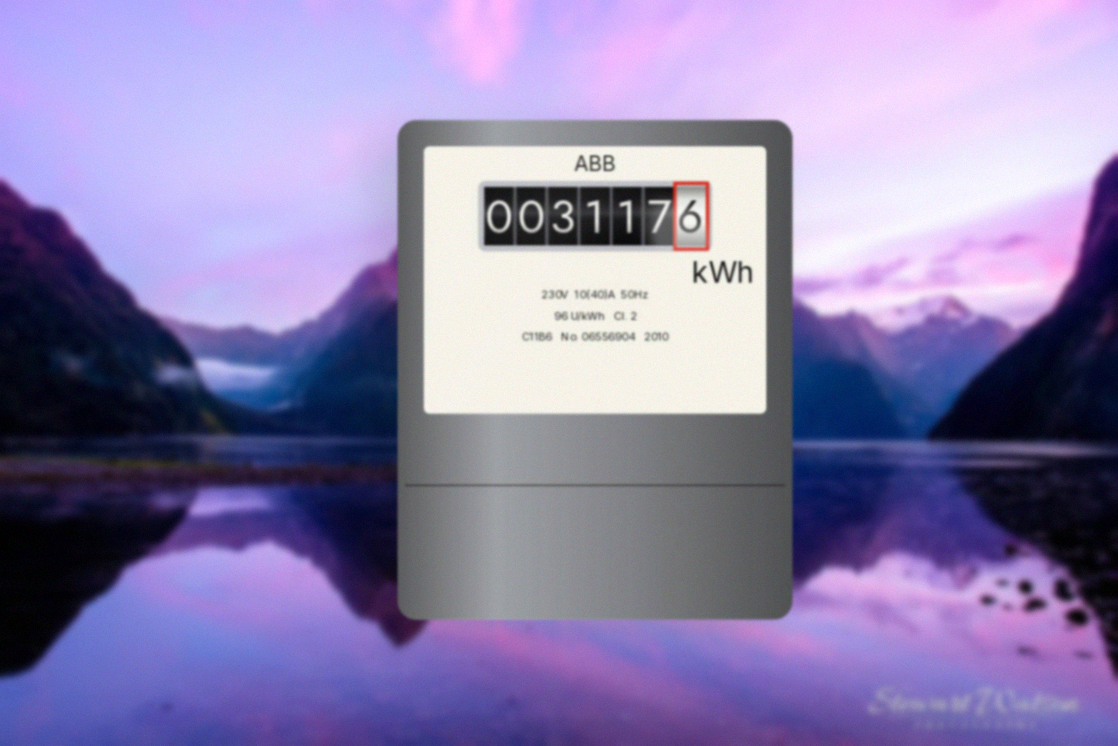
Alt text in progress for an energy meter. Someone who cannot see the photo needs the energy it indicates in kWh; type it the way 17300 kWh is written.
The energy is 3117.6 kWh
